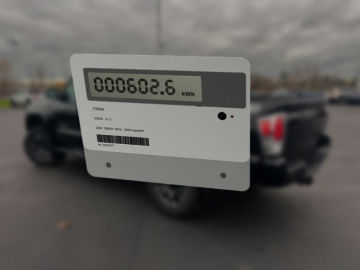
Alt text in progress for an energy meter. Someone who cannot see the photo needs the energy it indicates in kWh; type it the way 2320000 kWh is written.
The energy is 602.6 kWh
